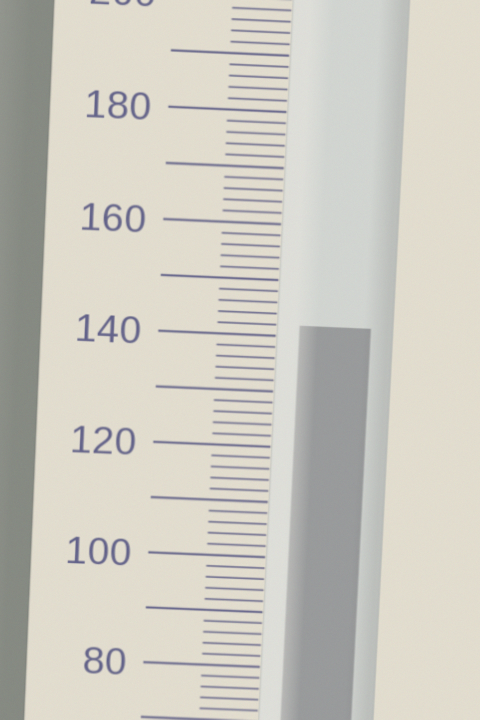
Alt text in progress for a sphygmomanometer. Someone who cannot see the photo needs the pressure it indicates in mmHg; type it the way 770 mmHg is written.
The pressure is 142 mmHg
